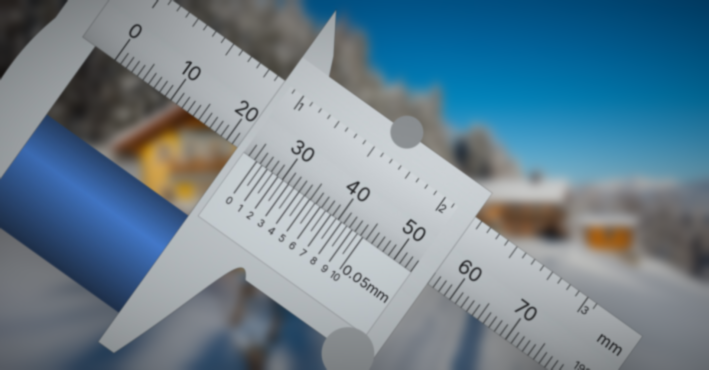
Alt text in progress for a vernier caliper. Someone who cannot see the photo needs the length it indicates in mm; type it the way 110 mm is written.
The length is 25.4 mm
